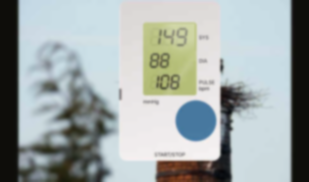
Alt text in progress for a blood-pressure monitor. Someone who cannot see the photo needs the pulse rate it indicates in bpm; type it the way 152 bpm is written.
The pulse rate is 108 bpm
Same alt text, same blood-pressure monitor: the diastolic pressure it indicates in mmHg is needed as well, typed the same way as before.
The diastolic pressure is 88 mmHg
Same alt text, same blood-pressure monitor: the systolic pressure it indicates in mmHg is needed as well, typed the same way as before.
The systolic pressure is 149 mmHg
